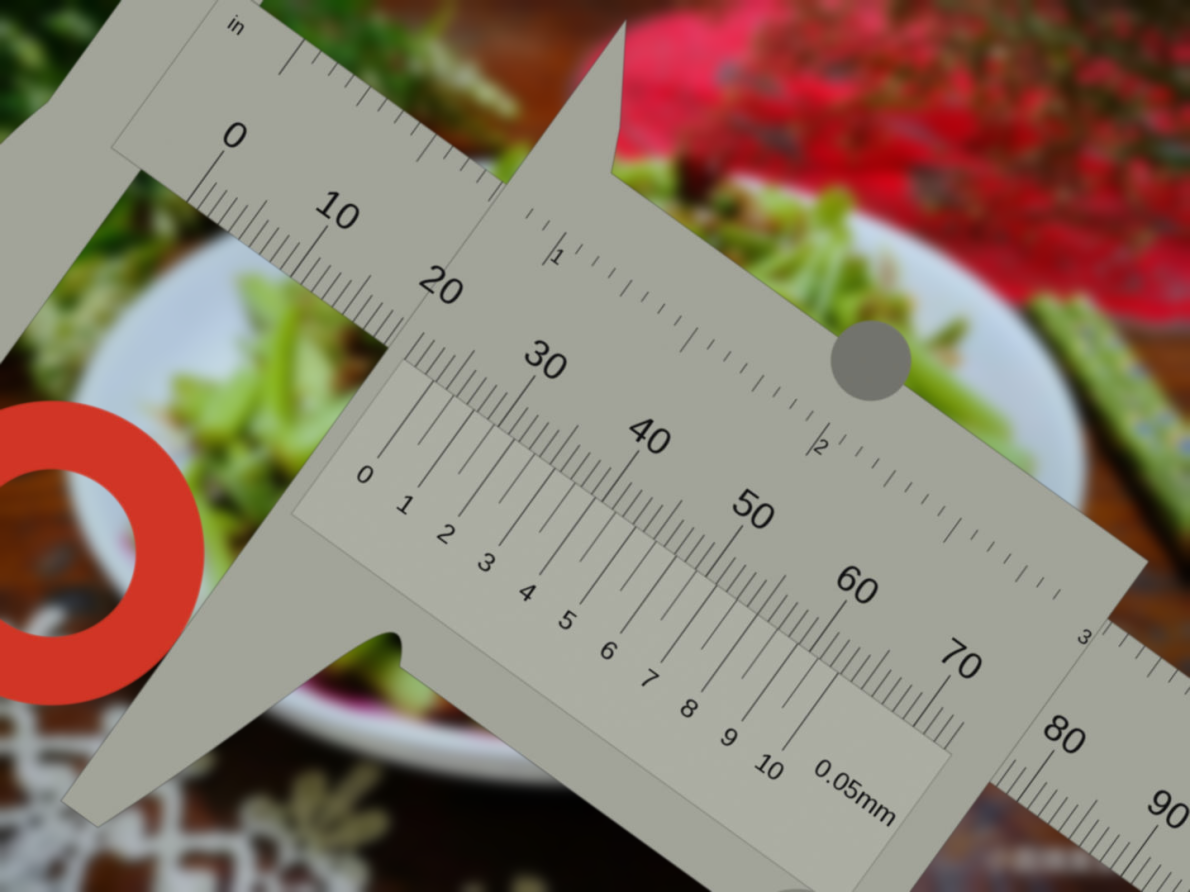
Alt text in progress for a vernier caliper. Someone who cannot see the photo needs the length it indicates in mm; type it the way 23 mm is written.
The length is 23.8 mm
